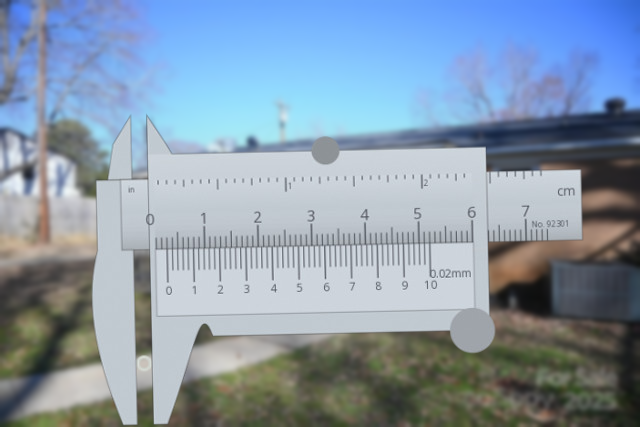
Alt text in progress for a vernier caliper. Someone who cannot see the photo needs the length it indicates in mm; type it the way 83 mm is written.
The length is 3.0 mm
